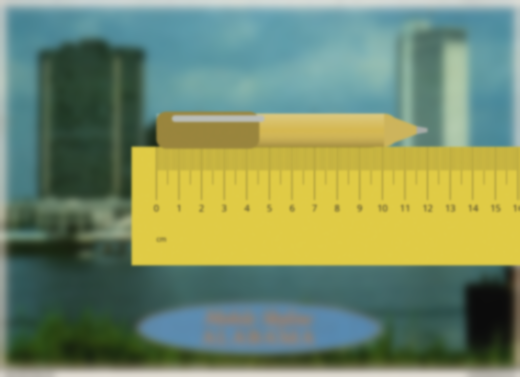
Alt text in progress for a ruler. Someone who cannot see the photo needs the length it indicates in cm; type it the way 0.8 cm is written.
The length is 12 cm
